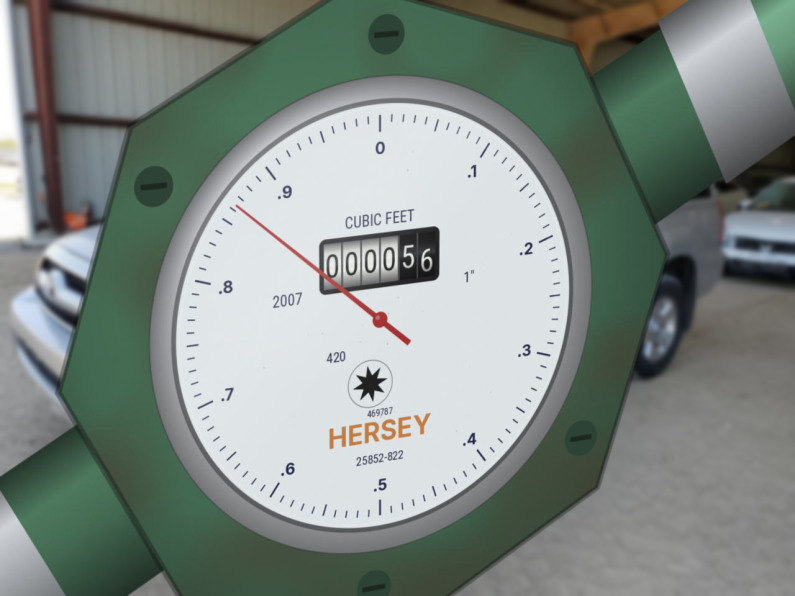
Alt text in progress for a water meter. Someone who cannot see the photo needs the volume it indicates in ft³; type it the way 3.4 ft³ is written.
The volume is 55.86 ft³
